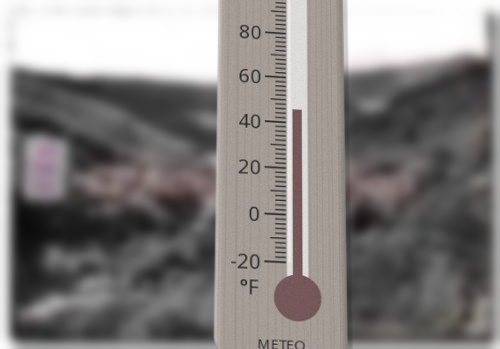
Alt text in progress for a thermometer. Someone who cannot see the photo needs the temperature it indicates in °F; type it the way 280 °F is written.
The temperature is 46 °F
